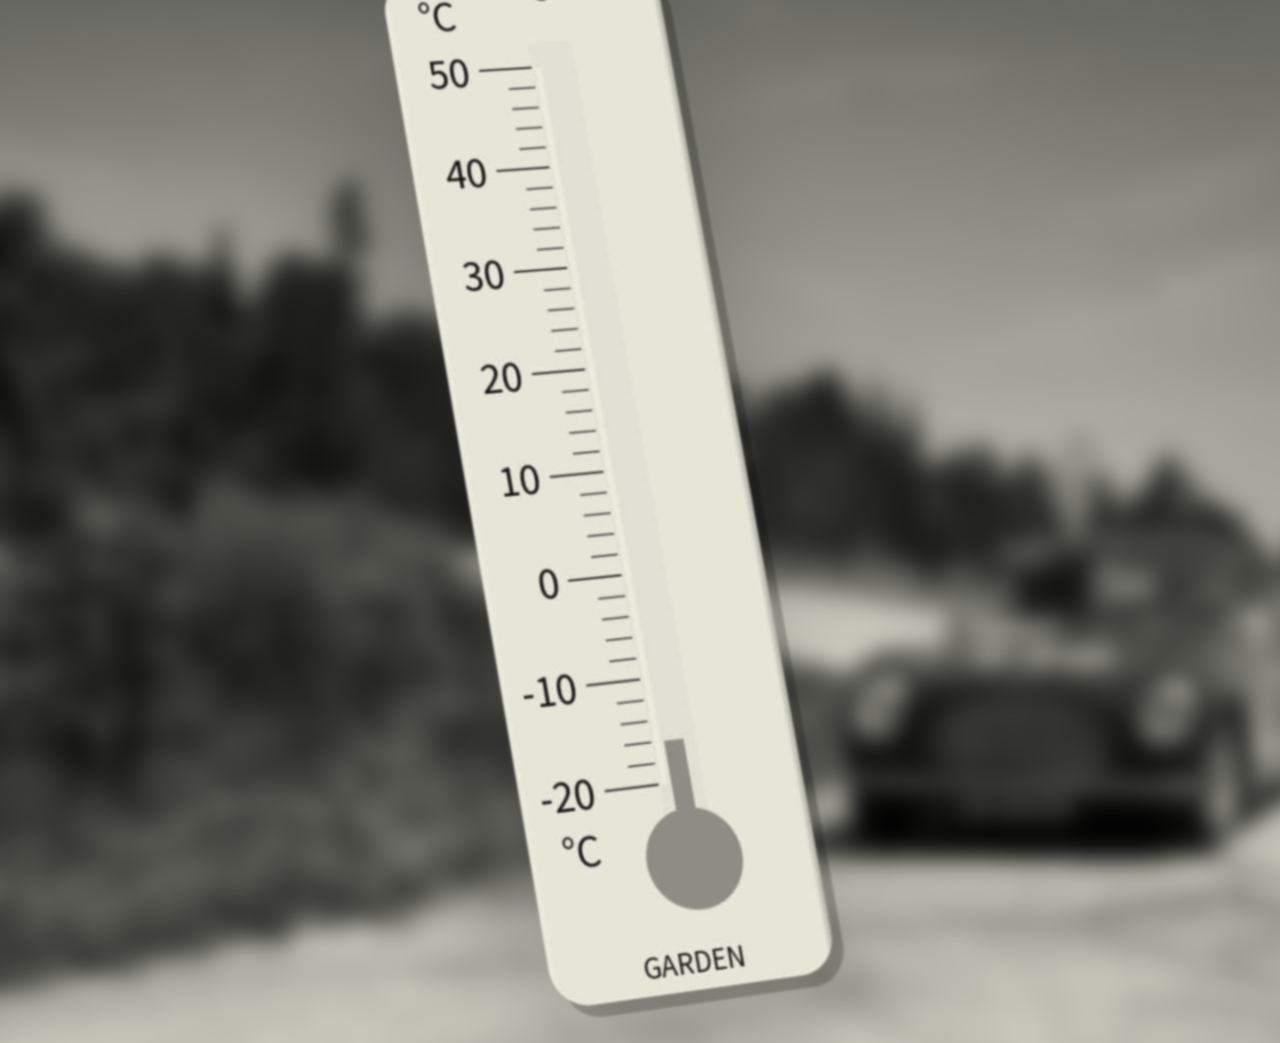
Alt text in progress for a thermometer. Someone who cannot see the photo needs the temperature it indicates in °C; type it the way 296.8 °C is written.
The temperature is -16 °C
